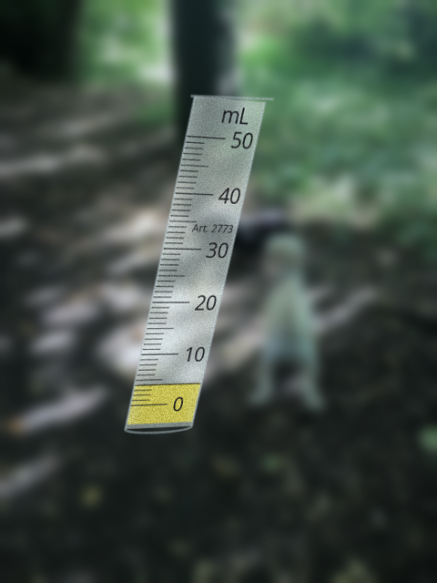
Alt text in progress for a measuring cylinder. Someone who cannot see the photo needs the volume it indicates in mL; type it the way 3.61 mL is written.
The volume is 4 mL
